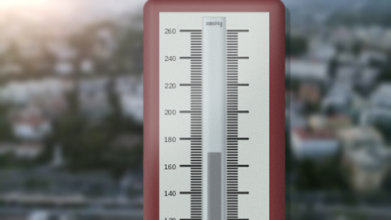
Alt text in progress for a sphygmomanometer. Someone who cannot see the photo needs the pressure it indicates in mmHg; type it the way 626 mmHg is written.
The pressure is 170 mmHg
